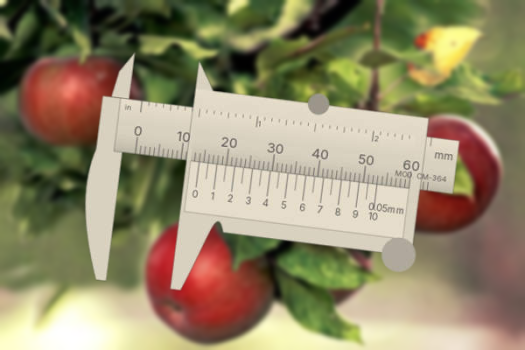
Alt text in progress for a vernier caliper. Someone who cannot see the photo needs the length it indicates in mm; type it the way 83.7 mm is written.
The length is 14.0 mm
